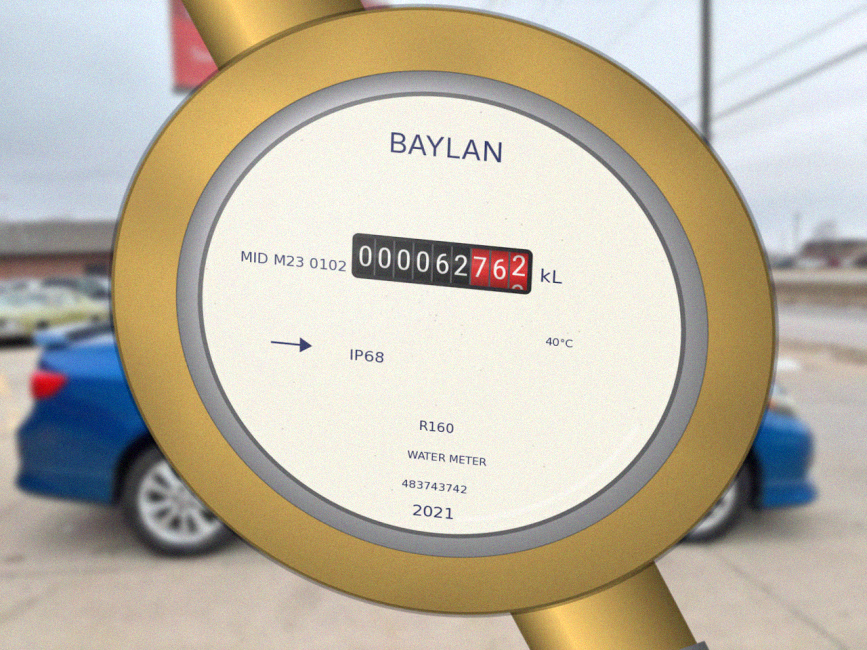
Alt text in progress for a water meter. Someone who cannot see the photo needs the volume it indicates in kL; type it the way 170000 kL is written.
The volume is 62.762 kL
